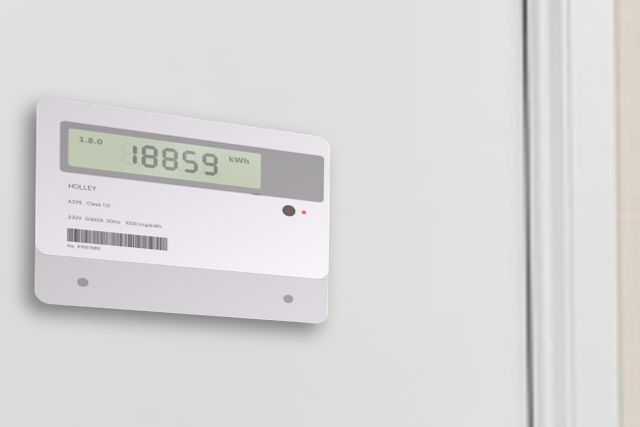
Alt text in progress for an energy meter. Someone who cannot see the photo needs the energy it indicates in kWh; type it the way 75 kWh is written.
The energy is 18859 kWh
